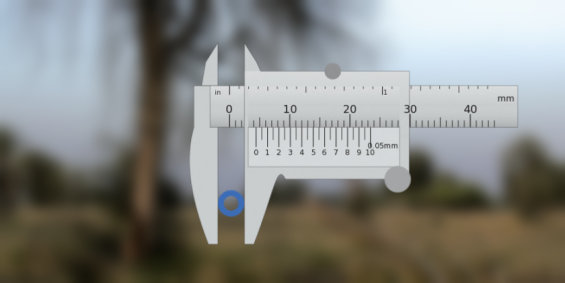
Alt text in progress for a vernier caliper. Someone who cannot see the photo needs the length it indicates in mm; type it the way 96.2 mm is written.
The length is 4.4 mm
